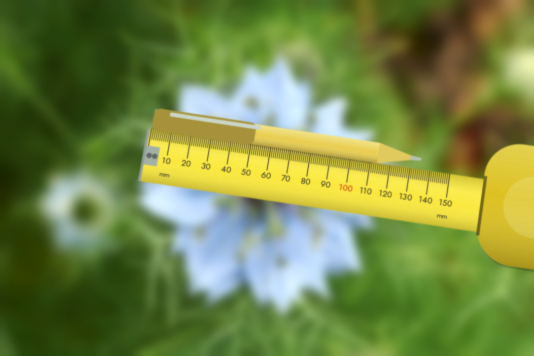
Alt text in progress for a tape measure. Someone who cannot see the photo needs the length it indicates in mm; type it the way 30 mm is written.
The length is 135 mm
